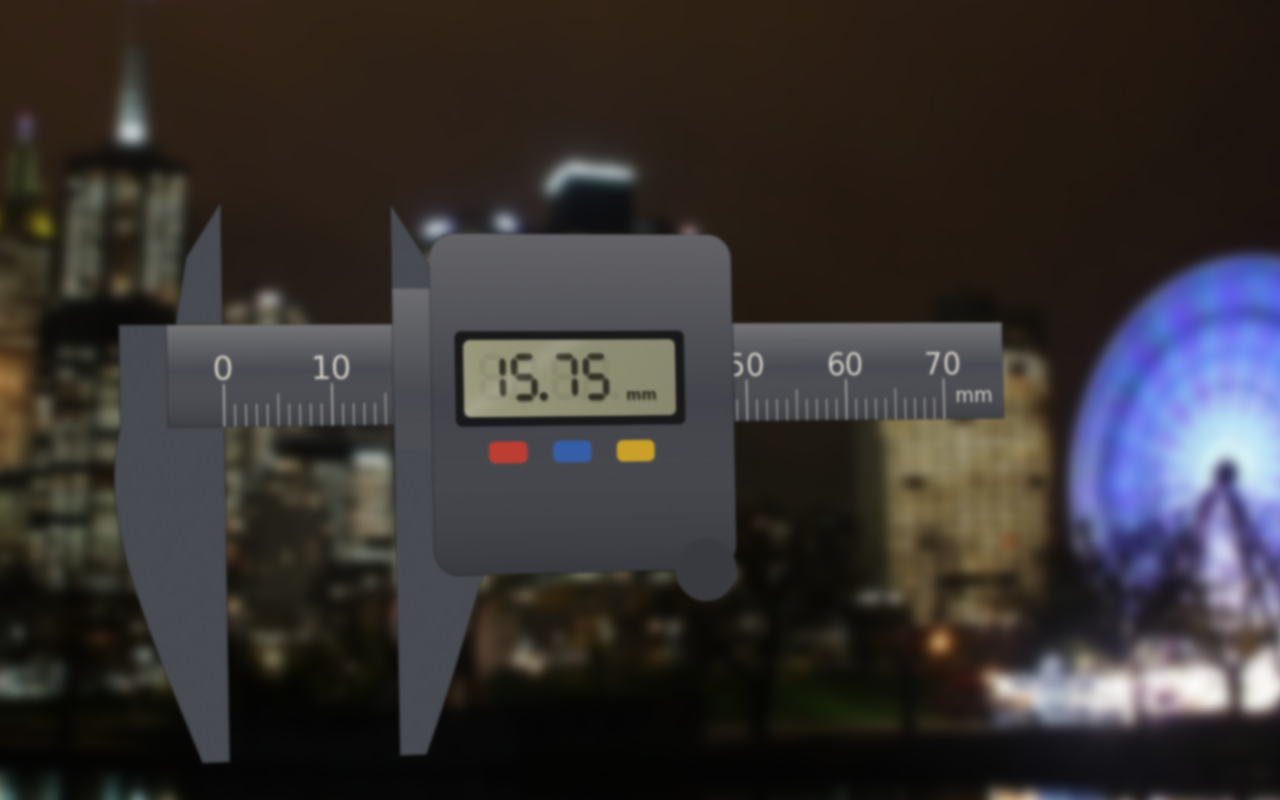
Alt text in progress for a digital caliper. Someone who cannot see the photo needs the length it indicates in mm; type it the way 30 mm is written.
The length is 15.75 mm
